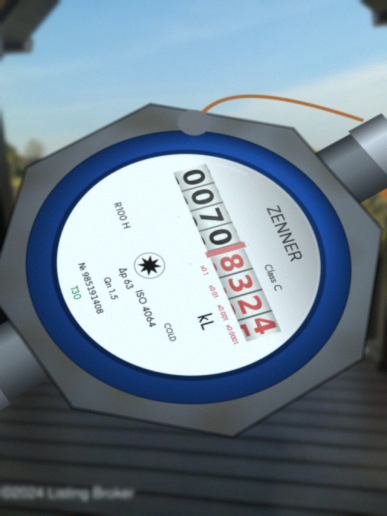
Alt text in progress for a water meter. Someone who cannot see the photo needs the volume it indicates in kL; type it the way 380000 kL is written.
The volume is 70.8324 kL
